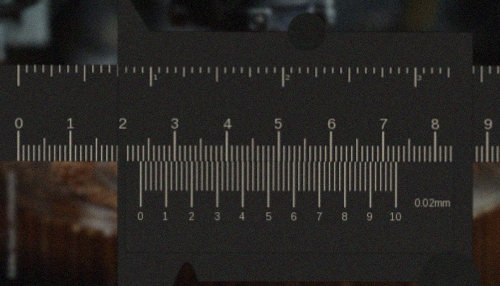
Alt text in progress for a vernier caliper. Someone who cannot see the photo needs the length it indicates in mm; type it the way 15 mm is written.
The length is 23.5 mm
